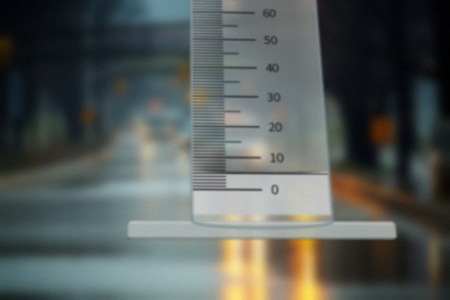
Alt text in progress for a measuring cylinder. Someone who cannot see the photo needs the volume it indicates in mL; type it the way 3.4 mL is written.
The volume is 5 mL
